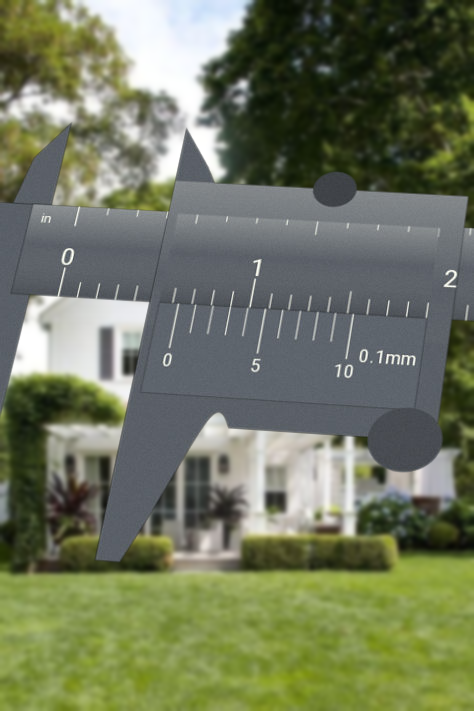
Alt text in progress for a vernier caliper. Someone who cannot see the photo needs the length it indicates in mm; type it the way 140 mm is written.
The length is 6.3 mm
